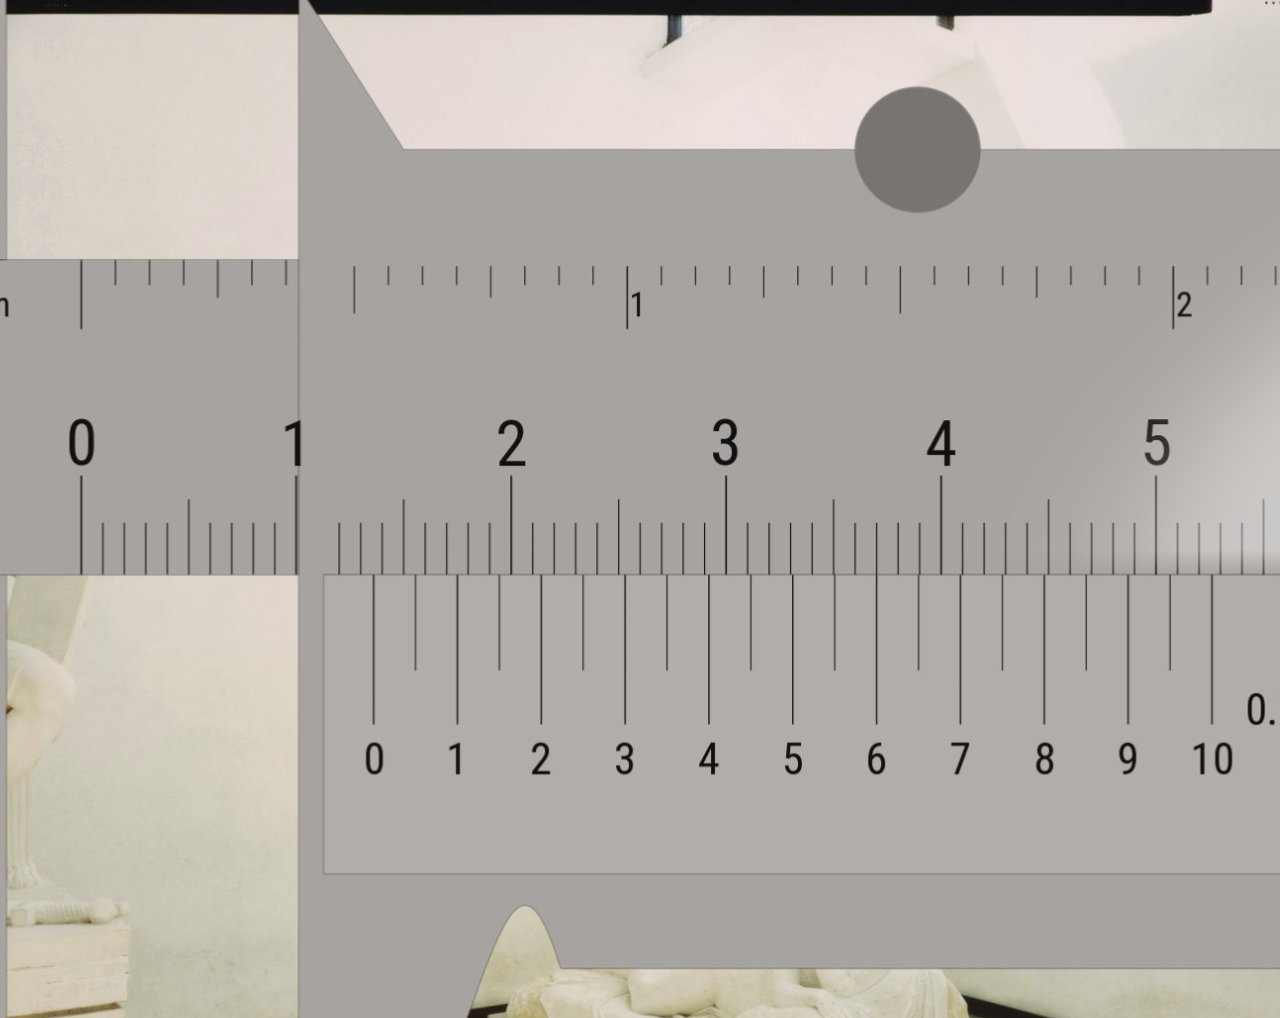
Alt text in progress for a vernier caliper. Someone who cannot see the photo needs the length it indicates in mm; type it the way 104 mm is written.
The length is 13.6 mm
